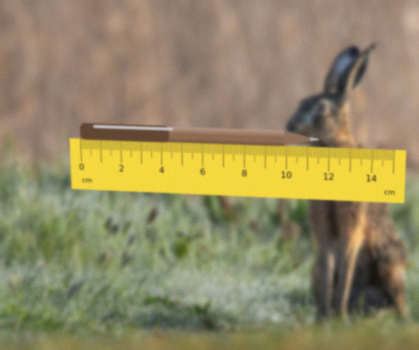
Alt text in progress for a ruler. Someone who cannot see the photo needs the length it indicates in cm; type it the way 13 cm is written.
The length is 11.5 cm
